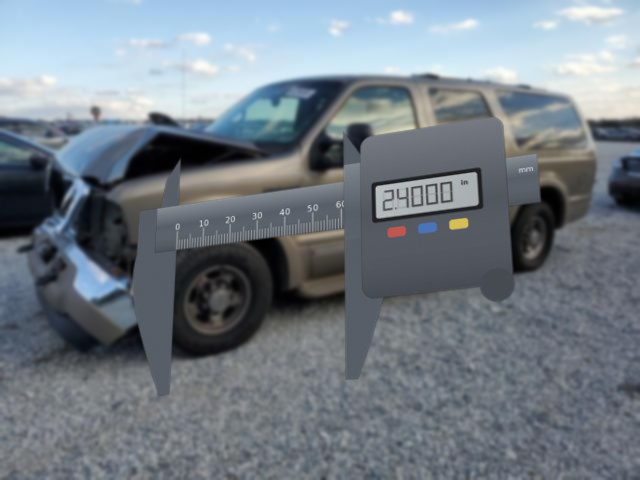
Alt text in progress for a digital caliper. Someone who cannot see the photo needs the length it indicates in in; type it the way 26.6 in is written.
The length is 2.4000 in
